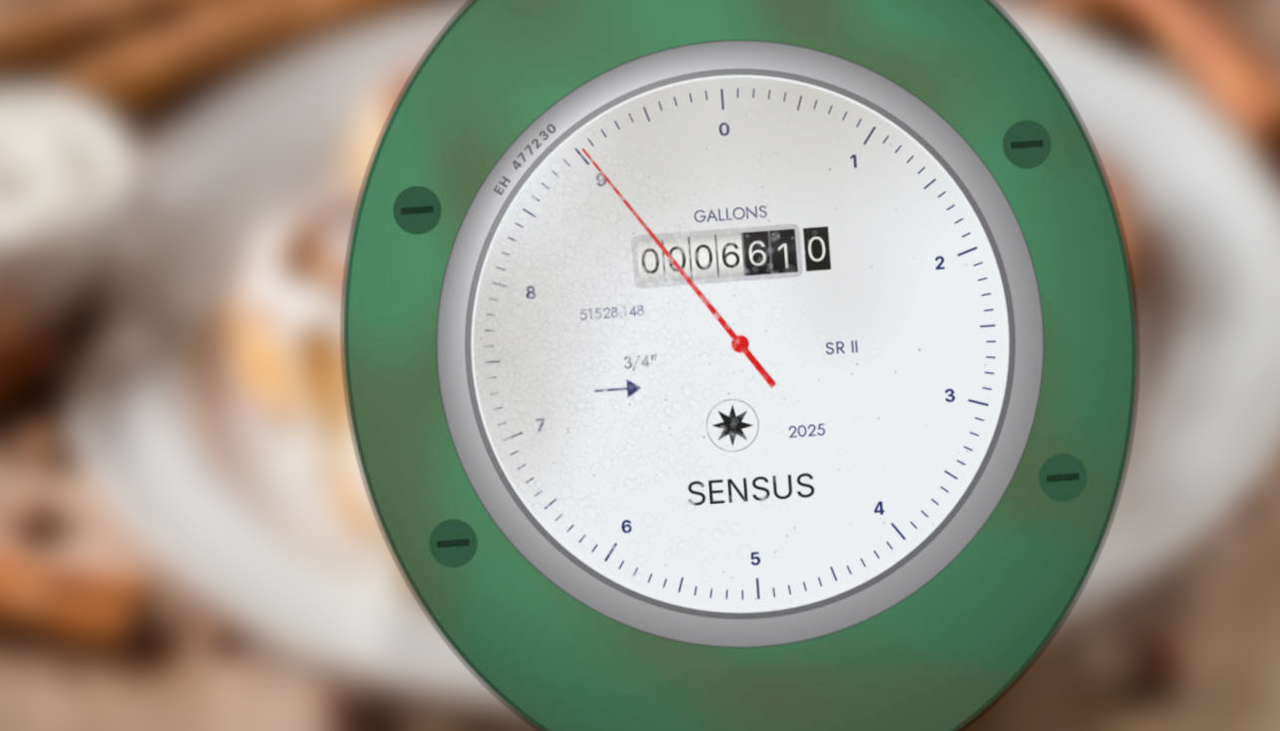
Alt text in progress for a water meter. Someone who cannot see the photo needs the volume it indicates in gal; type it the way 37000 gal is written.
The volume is 6609.0 gal
